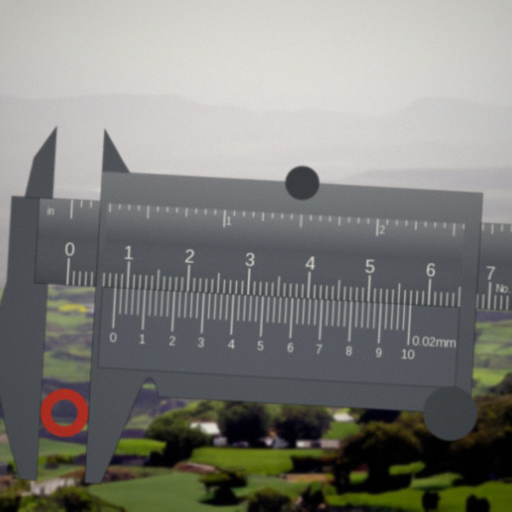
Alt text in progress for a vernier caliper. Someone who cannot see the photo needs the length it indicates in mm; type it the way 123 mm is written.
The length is 8.0 mm
